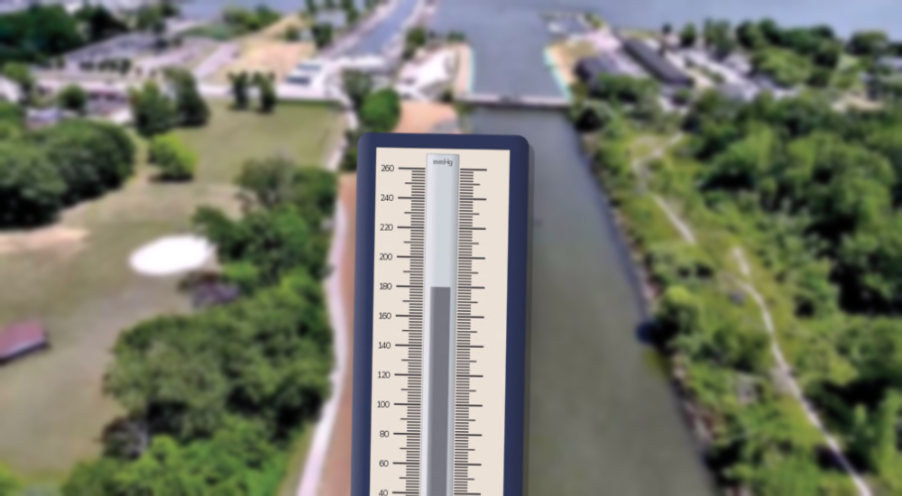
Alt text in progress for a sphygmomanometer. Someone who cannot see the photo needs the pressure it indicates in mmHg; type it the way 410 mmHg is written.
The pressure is 180 mmHg
